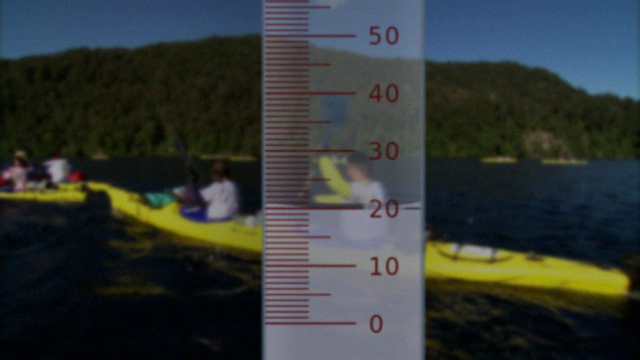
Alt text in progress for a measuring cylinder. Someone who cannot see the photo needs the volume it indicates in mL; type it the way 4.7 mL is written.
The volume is 20 mL
